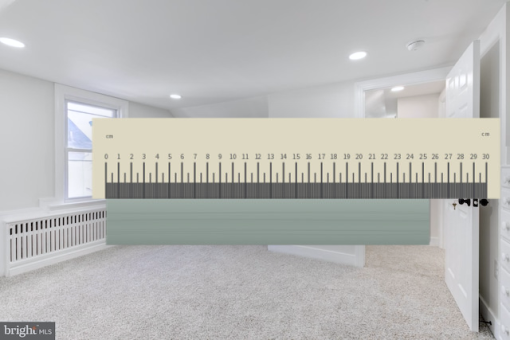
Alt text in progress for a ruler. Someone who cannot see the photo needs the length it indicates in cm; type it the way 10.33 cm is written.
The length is 25.5 cm
